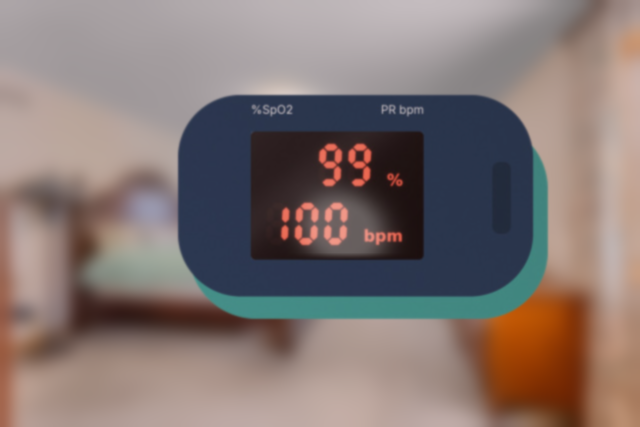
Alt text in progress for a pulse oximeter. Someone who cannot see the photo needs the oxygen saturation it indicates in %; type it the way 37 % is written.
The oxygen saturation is 99 %
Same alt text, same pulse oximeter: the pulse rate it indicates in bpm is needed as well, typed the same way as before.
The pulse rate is 100 bpm
